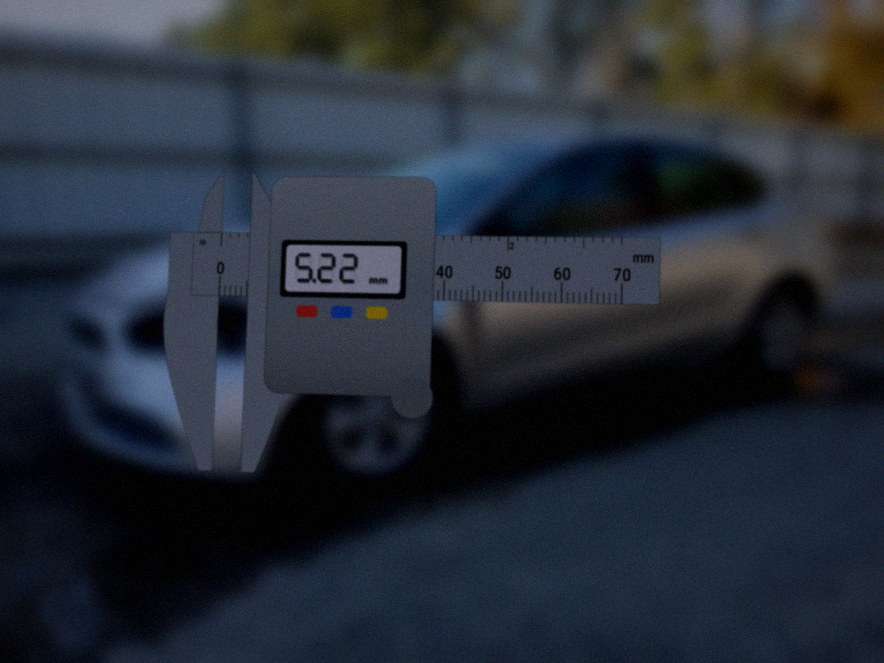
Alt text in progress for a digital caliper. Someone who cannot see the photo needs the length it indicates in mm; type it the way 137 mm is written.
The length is 5.22 mm
